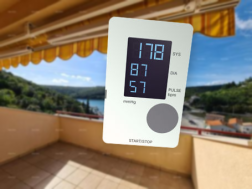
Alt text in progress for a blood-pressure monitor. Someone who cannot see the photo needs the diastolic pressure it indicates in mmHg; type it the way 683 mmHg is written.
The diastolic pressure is 87 mmHg
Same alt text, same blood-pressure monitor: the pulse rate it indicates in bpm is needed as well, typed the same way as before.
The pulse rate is 57 bpm
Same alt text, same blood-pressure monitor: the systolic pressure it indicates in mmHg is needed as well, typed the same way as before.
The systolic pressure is 178 mmHg
